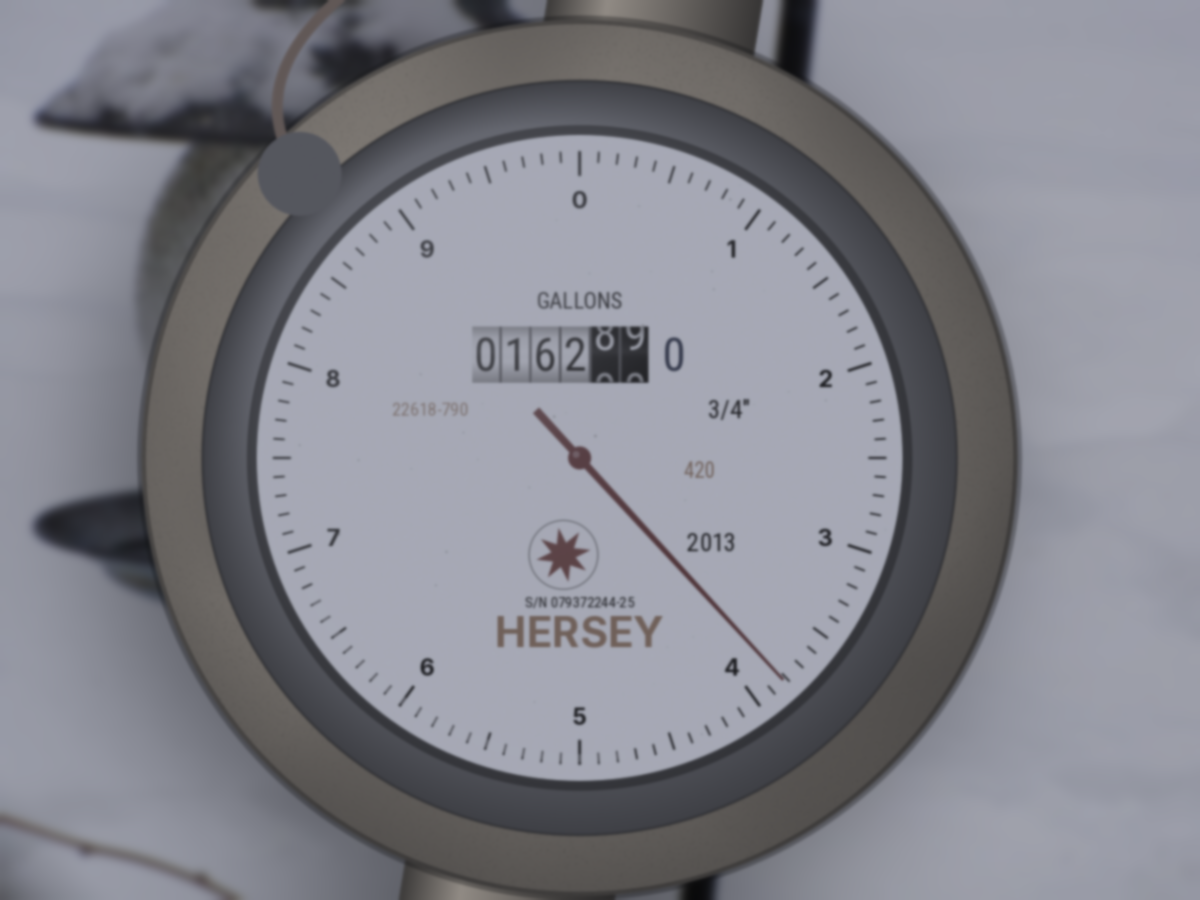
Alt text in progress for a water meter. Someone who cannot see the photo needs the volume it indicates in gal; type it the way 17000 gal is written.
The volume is 162893.8 gal
